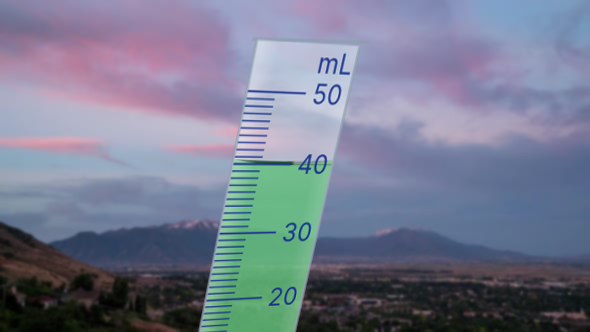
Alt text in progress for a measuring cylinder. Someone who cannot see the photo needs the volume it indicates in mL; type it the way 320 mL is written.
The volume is 40 mL
